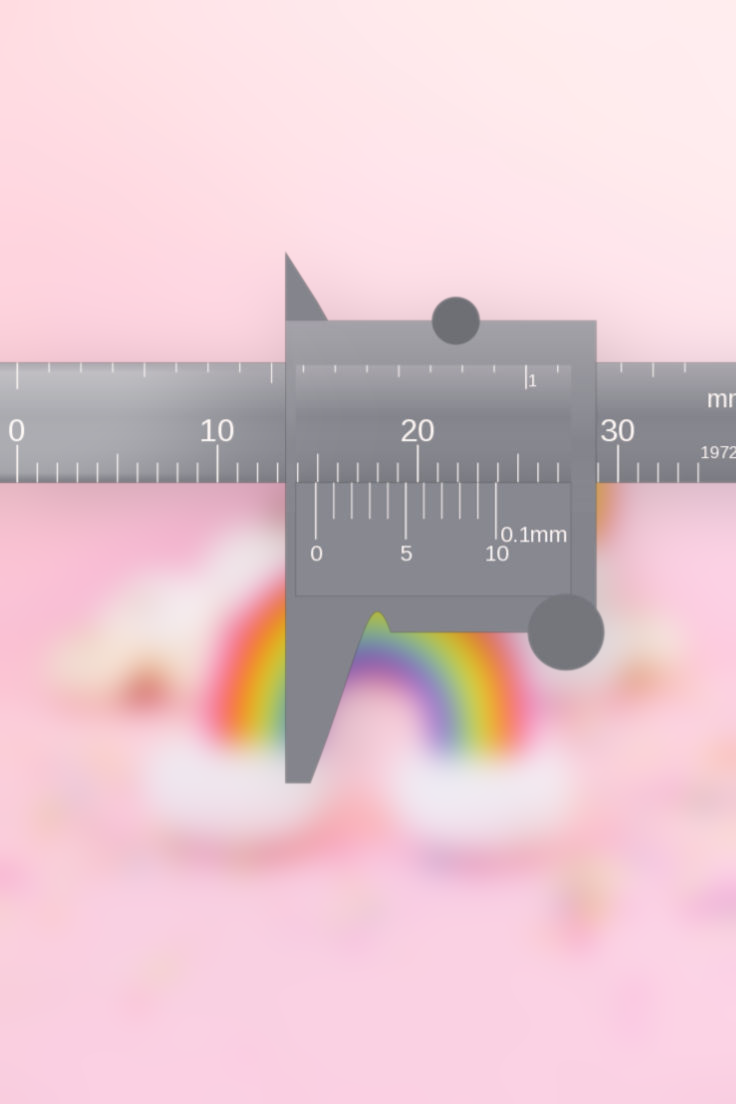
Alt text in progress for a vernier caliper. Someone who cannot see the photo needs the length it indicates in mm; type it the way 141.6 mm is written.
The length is 14.9 mm
